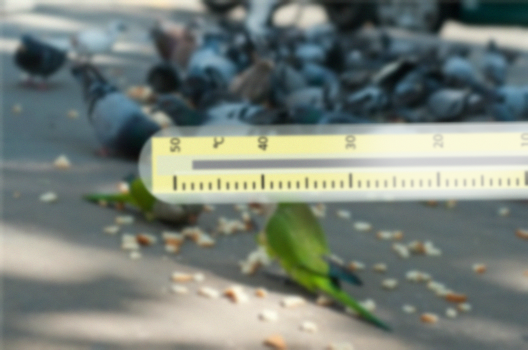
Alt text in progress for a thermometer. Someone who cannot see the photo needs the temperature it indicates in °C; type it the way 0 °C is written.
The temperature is 48 °C
